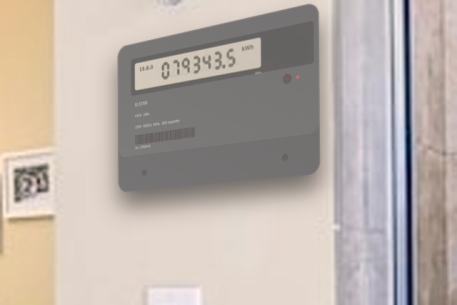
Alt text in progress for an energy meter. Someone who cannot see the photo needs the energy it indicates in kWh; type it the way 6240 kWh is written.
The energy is 79343.5 kWh
